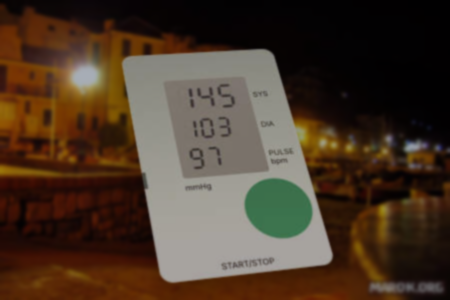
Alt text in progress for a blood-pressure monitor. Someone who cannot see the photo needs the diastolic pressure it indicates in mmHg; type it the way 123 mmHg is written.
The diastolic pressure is 103 mmHg
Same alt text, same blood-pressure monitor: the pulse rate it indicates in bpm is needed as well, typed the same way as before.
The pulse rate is 97 bpm
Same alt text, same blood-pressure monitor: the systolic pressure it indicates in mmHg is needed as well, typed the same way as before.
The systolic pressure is 145 mmHg
